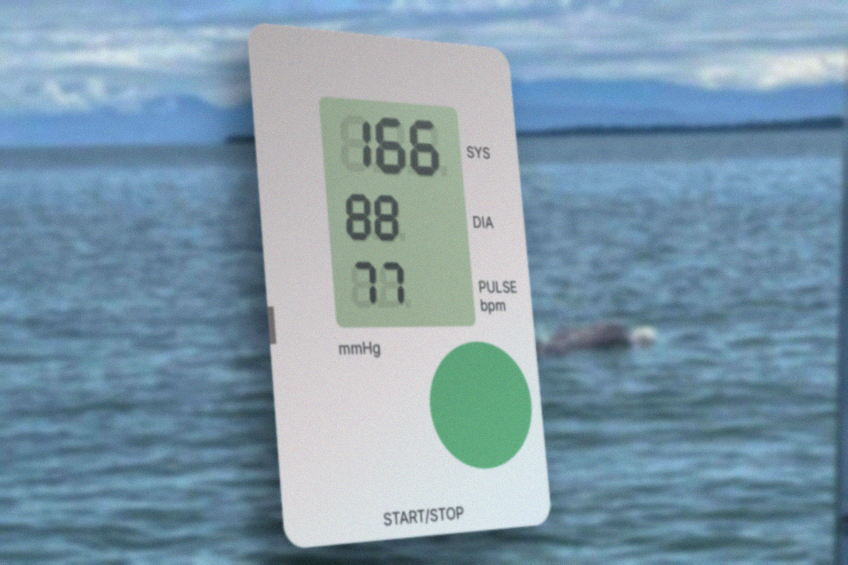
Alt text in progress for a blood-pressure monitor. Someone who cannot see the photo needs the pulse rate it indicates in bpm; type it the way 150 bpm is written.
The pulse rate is 77 bpm
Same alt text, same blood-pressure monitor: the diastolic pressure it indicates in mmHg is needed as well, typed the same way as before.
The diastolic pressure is 88 mmHg
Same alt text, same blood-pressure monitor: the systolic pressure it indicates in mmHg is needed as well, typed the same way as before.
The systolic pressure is 166 mmHg
